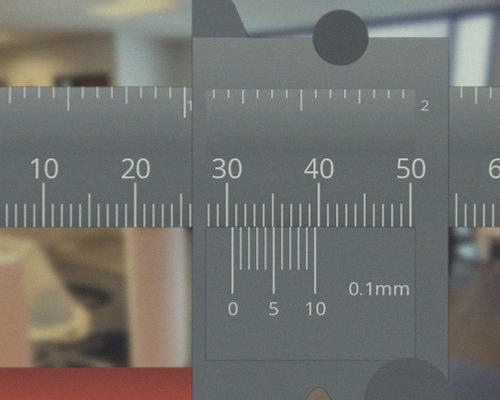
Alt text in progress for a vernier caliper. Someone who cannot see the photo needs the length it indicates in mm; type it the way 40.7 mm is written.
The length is 30.6 mm
